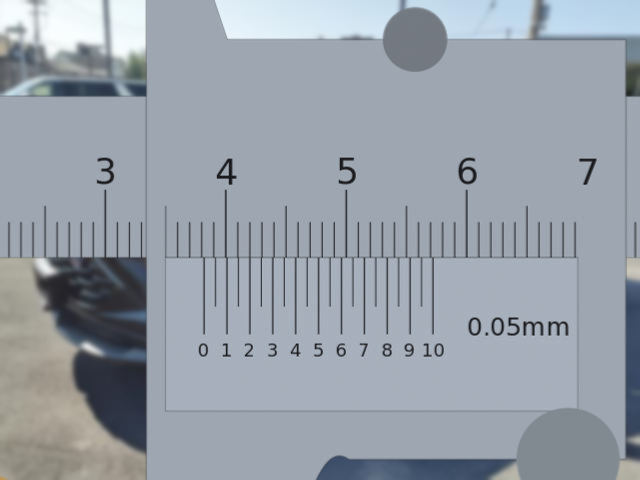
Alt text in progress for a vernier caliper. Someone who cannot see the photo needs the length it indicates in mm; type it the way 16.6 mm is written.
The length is 38.2 mm
